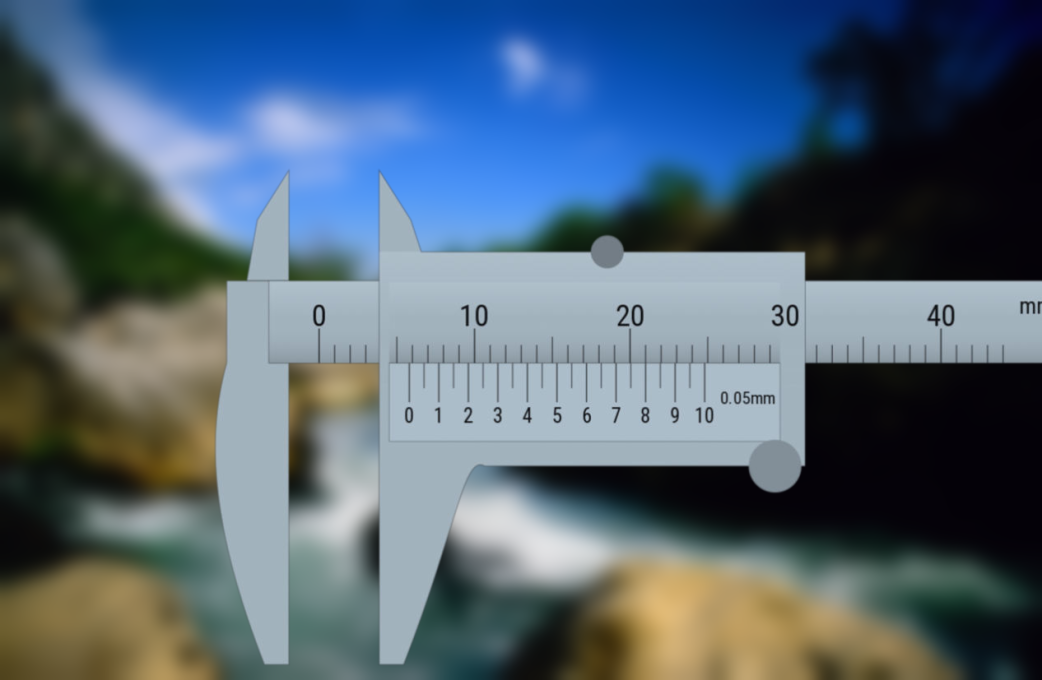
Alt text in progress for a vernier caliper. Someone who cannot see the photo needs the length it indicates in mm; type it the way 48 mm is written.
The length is 5.8 mm
